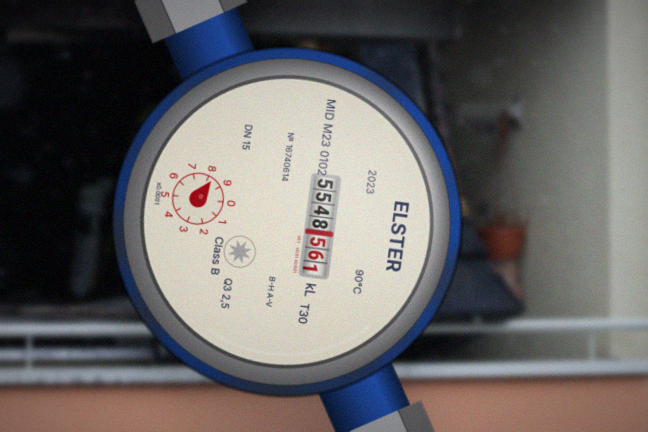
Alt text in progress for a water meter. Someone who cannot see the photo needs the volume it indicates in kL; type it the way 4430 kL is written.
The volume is 5548.5608 kL
